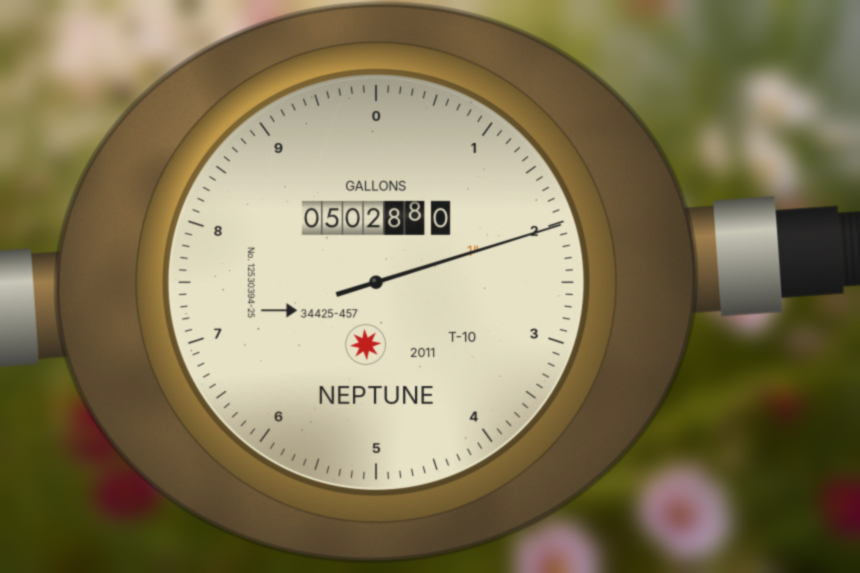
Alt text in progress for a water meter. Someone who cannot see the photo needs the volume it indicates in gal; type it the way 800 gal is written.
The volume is 502882.0 gal
